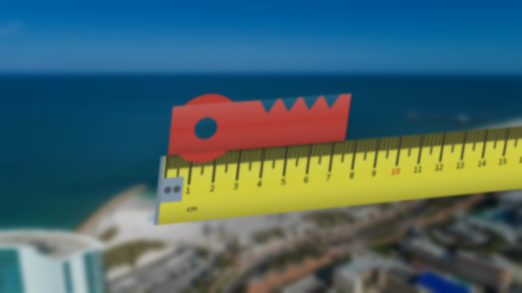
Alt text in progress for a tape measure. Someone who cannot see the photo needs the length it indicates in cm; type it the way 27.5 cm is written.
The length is 7.5 cm
